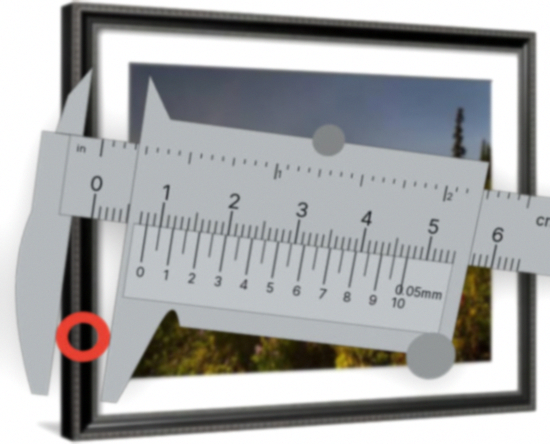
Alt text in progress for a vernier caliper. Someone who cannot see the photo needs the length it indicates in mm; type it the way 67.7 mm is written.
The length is 8.0 mm
